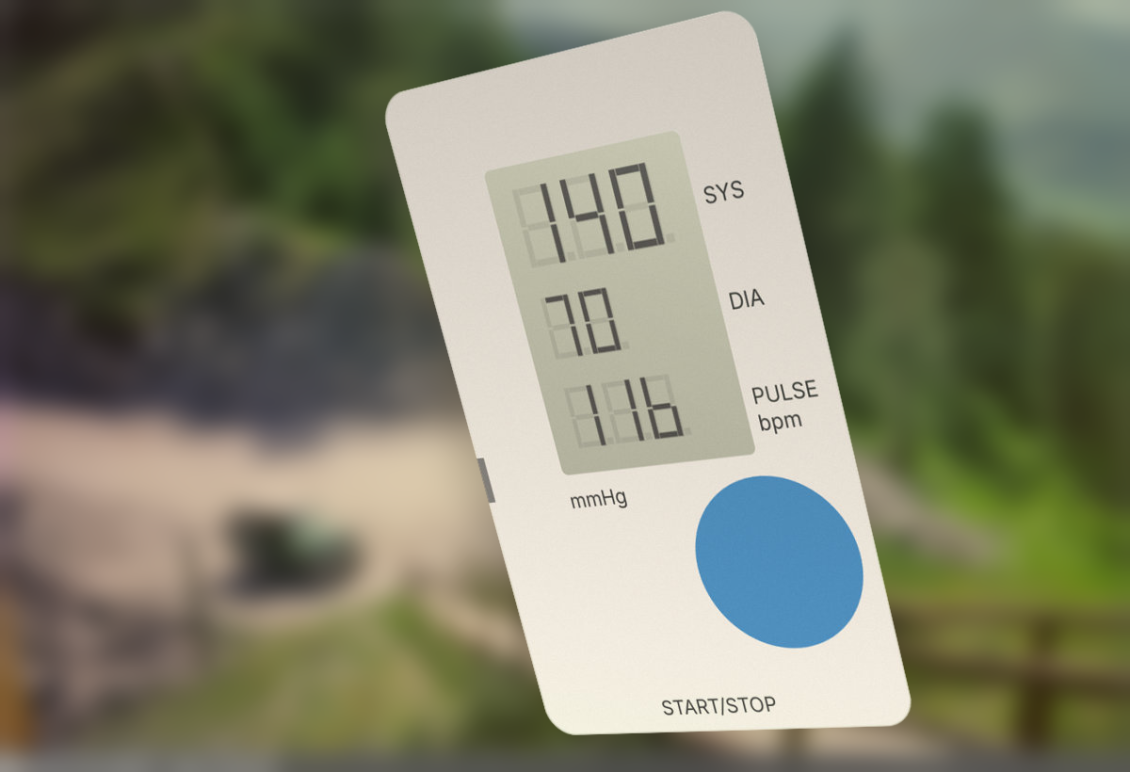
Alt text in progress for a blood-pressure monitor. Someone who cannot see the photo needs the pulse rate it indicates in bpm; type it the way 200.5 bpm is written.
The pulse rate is 116 bpm
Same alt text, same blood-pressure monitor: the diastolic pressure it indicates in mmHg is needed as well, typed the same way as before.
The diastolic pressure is 70 mmHg
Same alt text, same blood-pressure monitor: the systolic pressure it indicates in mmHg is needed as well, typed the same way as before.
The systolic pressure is 140 mmHg
